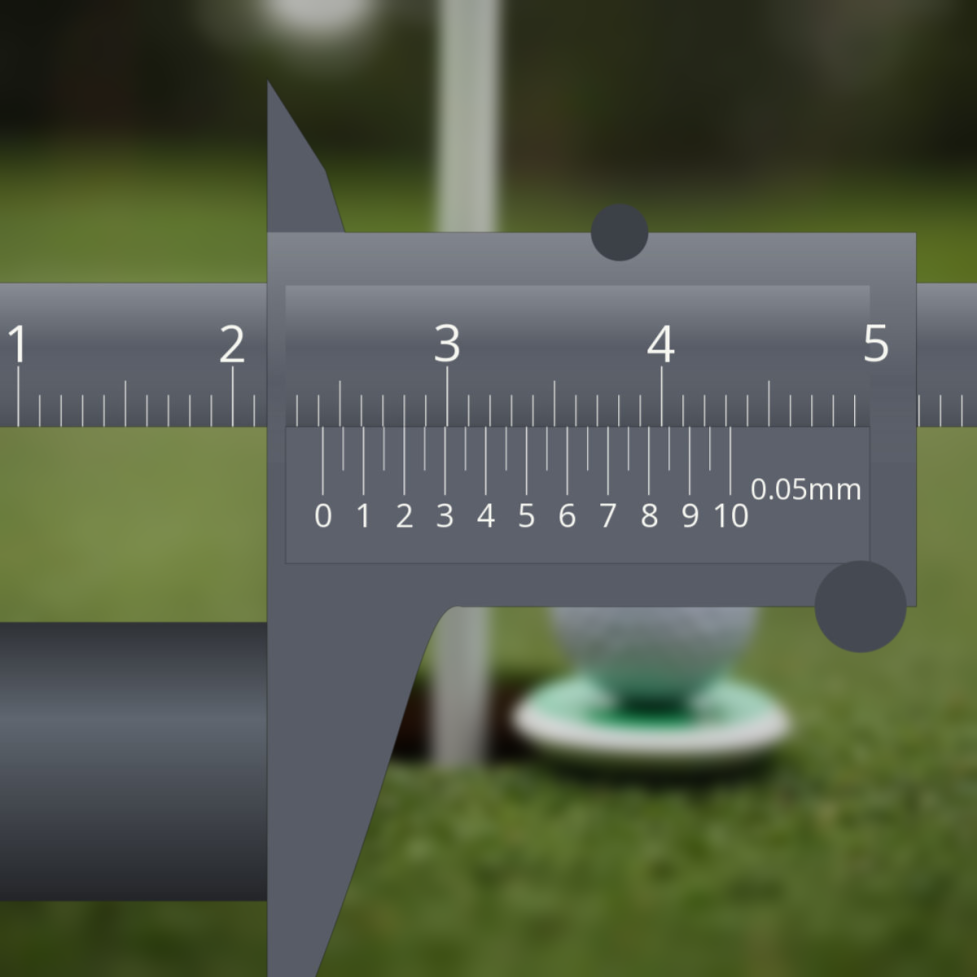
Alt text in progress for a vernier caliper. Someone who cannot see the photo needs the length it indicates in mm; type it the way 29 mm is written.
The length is 24.20 mm
